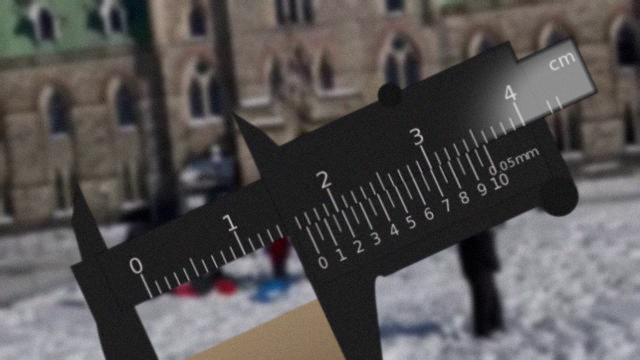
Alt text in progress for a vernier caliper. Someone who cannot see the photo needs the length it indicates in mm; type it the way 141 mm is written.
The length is 16.6 mm
